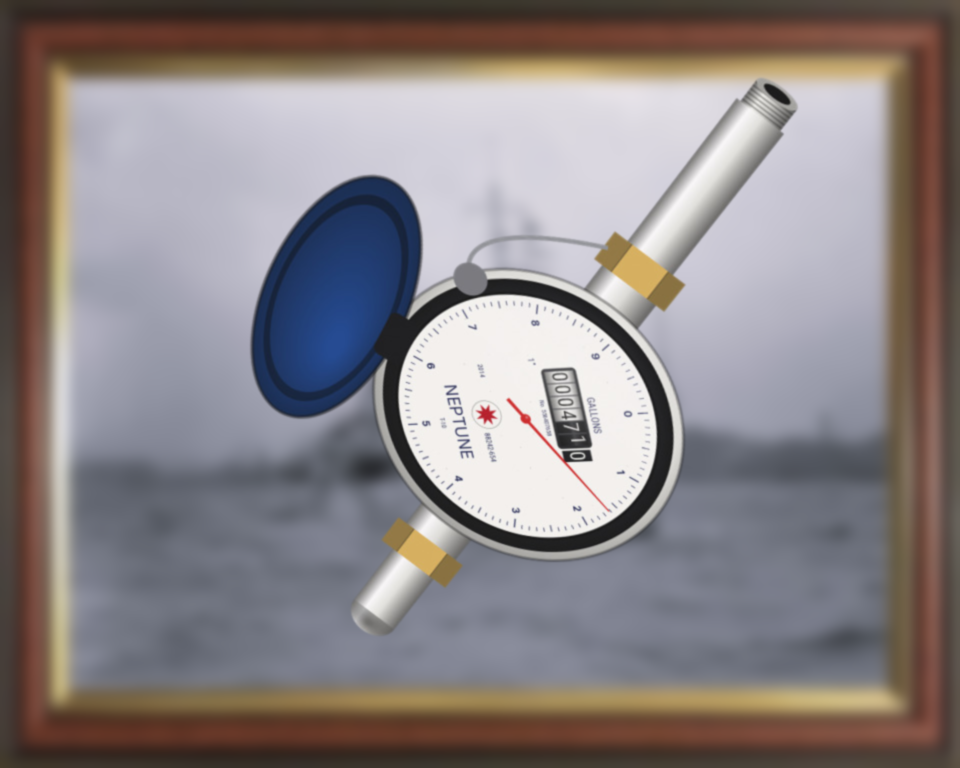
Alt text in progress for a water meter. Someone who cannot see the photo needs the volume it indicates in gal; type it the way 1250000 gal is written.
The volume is 4711.6 gal
